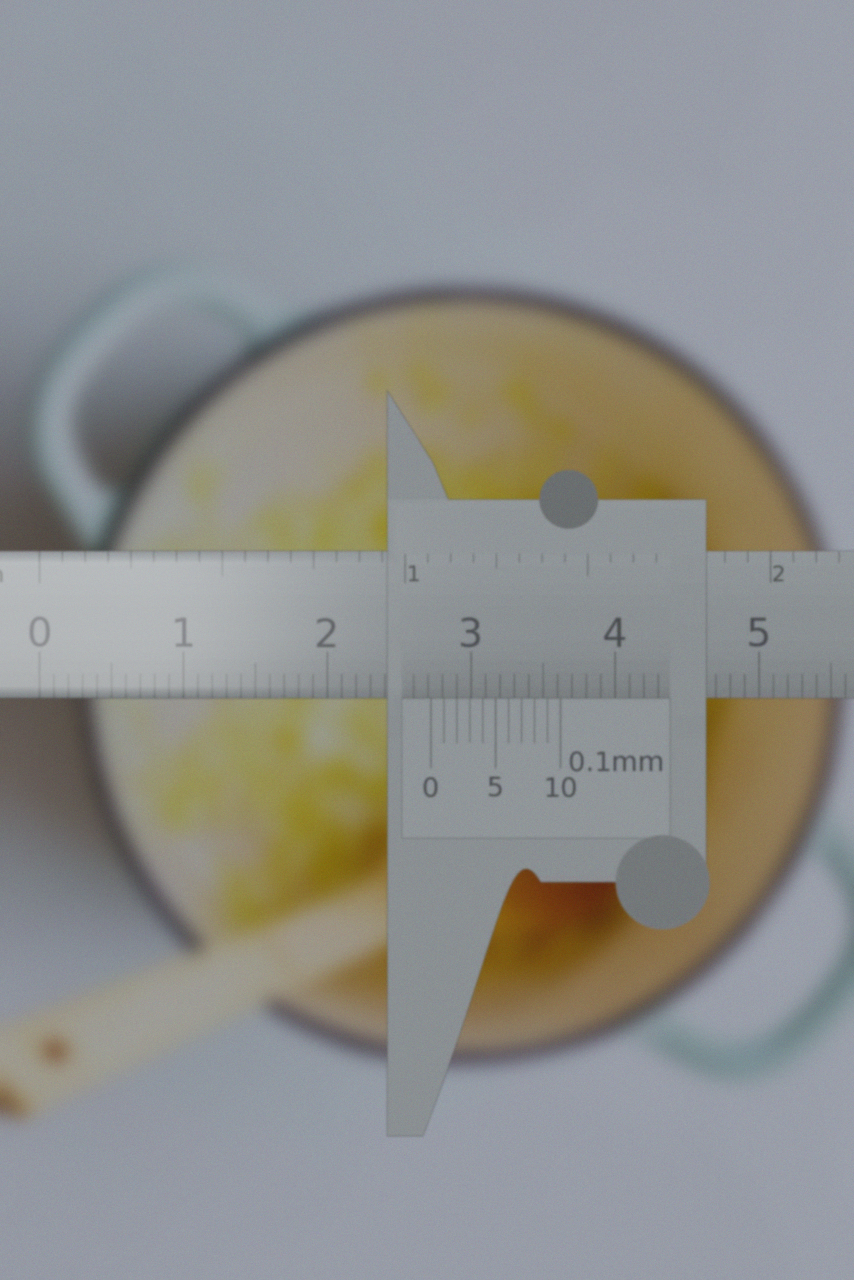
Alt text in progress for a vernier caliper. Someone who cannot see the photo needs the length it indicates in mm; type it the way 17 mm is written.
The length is 27.2 mm
